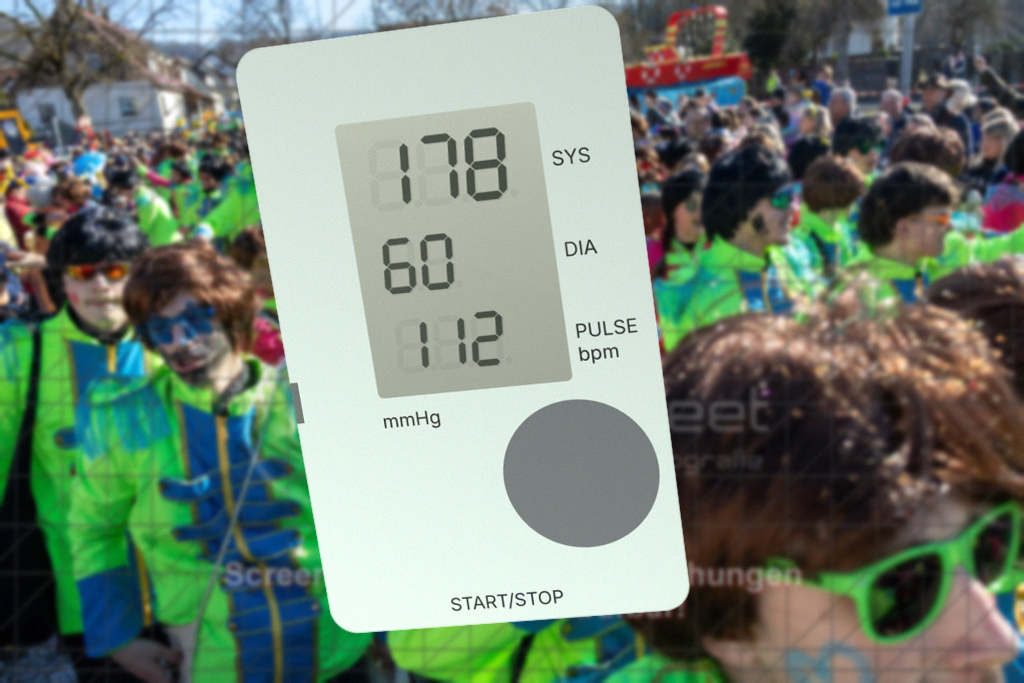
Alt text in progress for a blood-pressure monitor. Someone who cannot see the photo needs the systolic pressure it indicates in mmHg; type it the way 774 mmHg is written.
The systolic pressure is 178 mmHg
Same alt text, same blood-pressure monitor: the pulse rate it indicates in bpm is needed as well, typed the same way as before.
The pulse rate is 112 bpm
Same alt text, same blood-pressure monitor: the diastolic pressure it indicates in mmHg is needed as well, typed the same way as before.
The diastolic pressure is 60 mmHg
